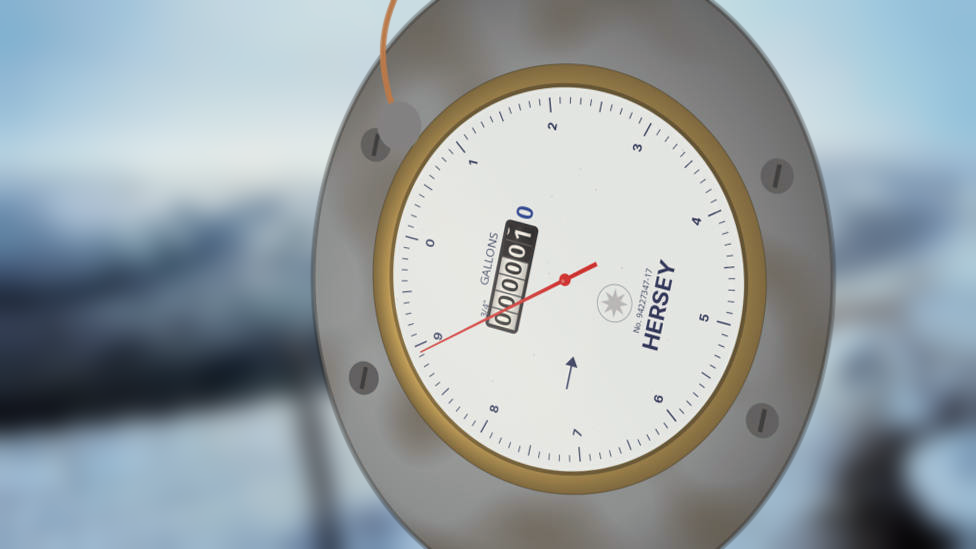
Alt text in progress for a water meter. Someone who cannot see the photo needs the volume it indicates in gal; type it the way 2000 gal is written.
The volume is 8.9 gal
